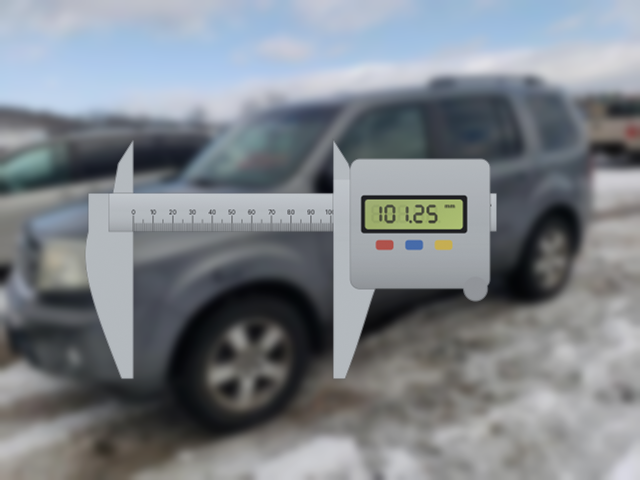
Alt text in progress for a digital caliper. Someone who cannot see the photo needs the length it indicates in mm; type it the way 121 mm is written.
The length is 101.25 mm
